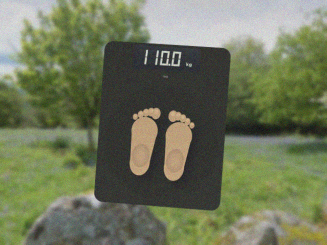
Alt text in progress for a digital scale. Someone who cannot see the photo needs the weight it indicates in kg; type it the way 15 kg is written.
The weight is 110.0 kg
